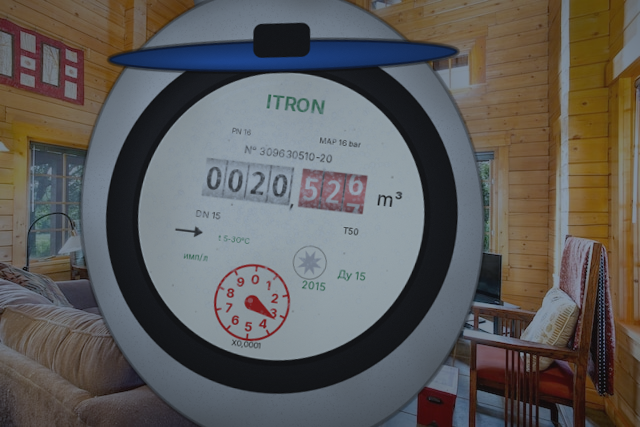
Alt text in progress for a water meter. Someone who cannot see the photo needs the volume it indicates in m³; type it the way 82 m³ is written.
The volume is 20.5263 m³
